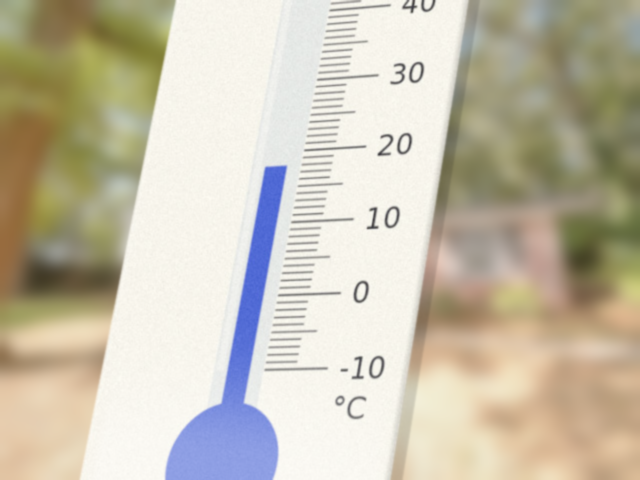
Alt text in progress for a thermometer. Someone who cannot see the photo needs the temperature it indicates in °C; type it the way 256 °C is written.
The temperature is 18 °C
